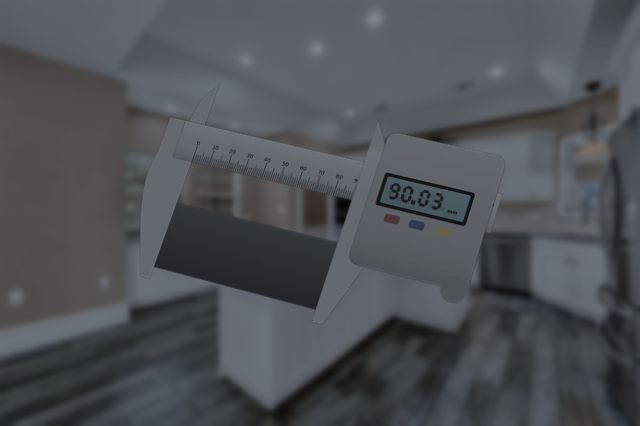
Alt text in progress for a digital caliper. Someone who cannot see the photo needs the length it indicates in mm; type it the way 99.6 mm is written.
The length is 90.03 mm
